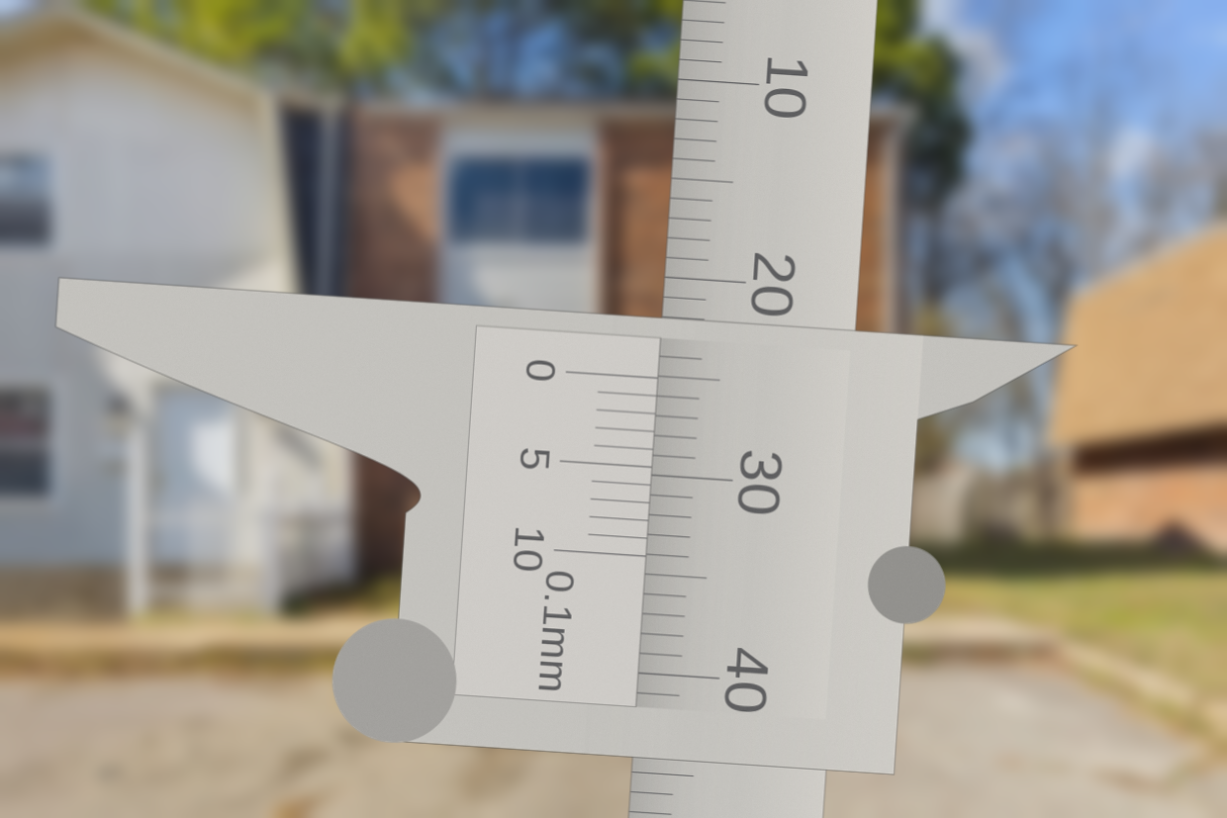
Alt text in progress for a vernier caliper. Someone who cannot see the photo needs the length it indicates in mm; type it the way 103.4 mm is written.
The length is 25.1 mm
